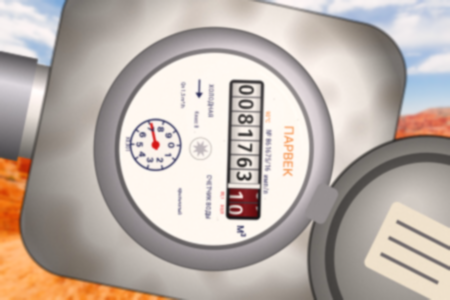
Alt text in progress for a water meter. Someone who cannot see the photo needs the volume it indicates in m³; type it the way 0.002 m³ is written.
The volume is 81763.097 m³
